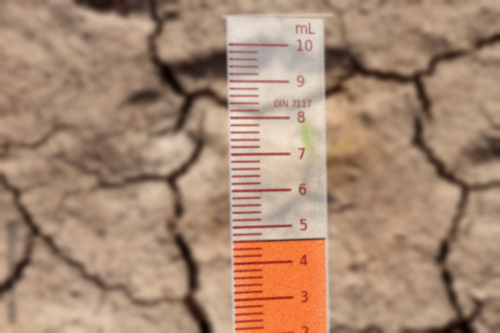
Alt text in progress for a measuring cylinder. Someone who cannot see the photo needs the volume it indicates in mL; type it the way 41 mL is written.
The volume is 4.6 mL
